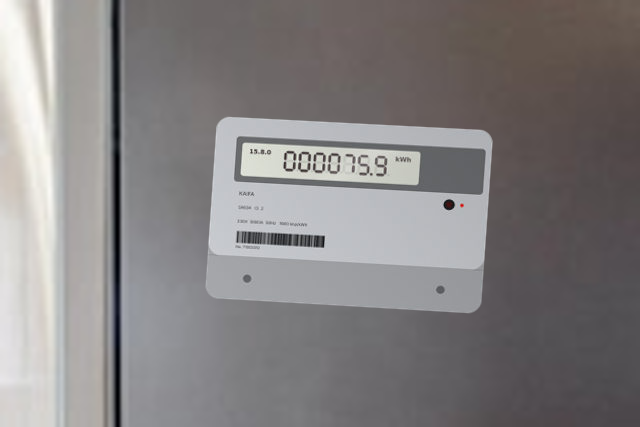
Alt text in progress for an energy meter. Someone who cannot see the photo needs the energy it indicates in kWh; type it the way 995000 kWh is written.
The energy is 75.9 kWh
